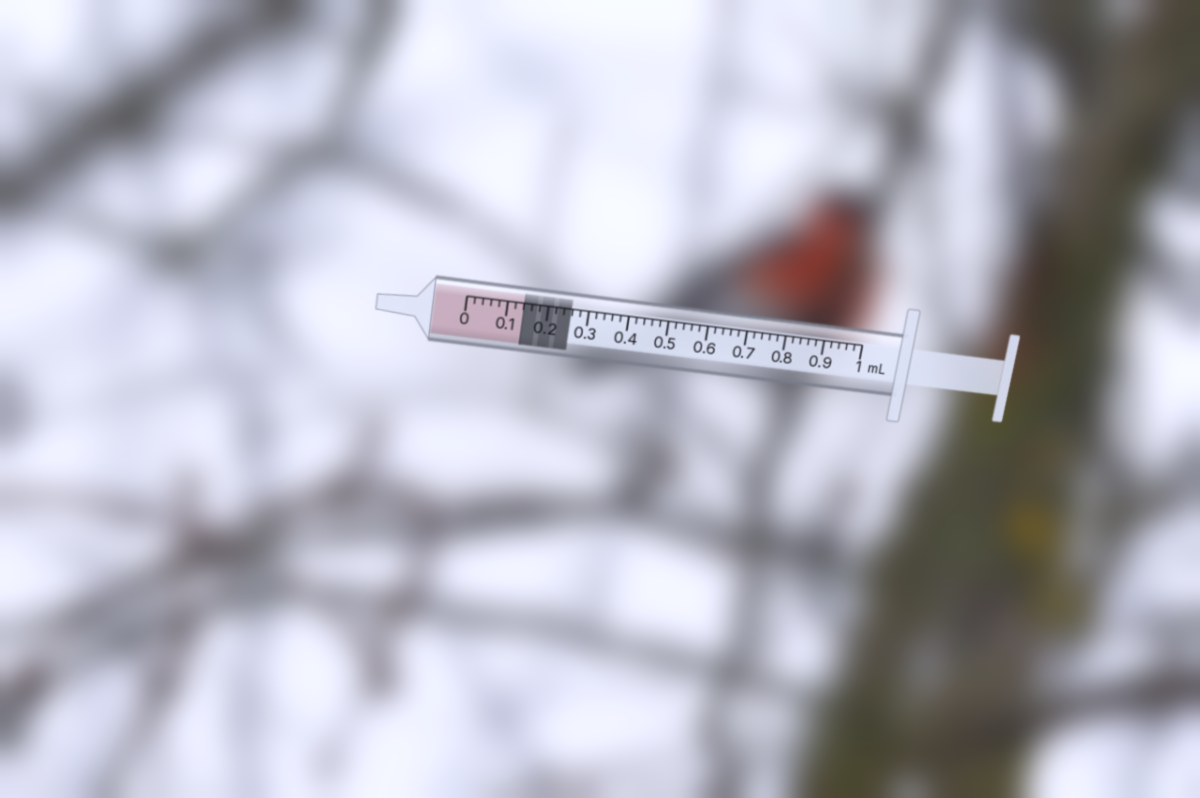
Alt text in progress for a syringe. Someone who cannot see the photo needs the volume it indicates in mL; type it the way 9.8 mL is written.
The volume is 0.14 mL
